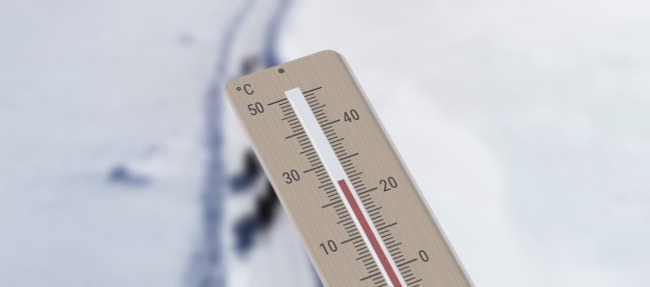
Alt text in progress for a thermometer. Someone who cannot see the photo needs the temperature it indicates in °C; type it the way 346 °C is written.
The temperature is 25 °C
